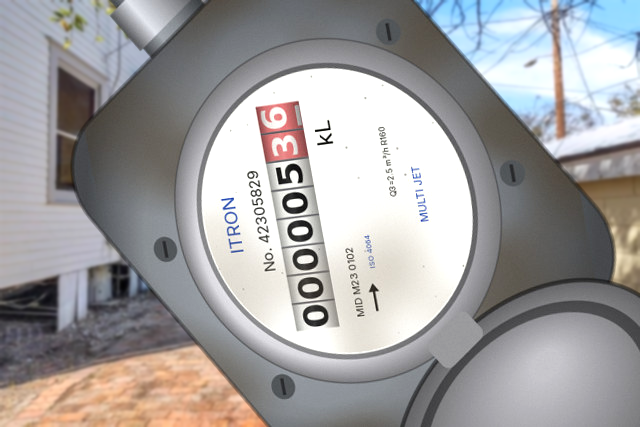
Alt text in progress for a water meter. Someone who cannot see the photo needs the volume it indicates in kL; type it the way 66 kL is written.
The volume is 5.36 kL
